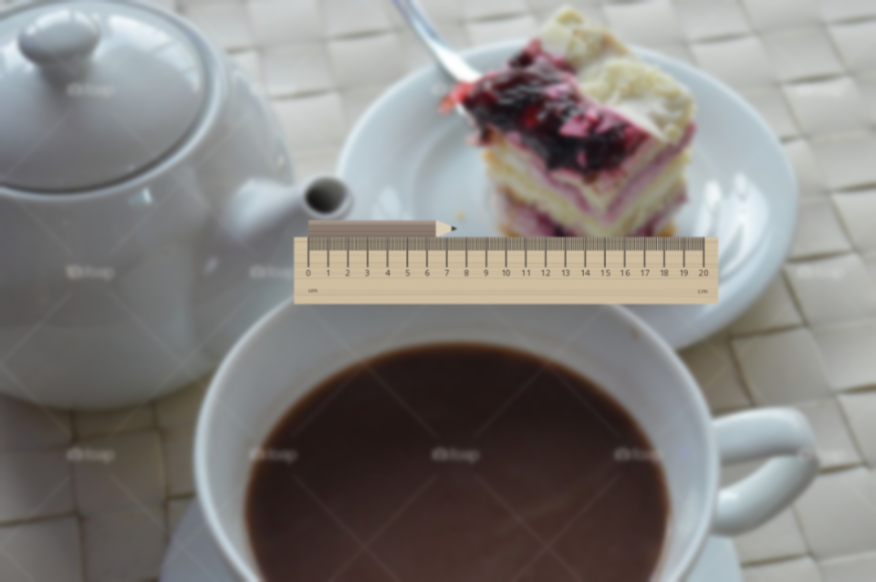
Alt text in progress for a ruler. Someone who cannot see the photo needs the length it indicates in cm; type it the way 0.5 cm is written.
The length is 7.5 cm
